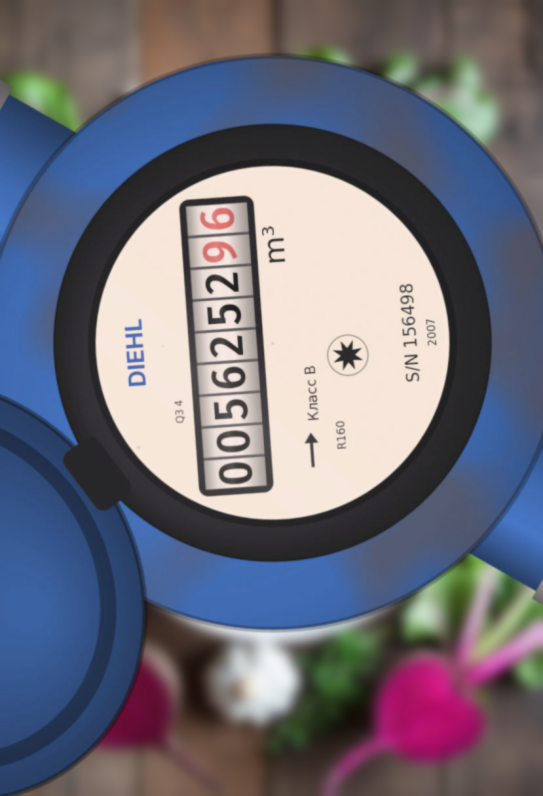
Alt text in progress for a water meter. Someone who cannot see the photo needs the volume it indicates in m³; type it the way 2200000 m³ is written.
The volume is 56252.96 m³
